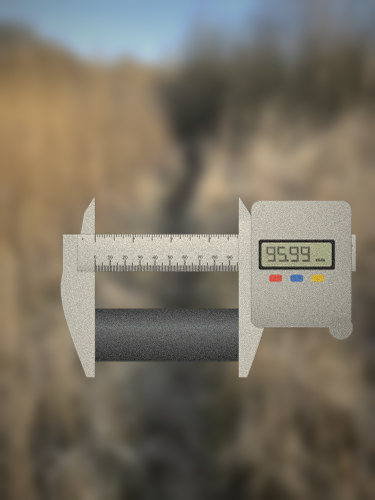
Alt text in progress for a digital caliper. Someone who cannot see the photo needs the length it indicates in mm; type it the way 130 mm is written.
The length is 95.99 mm
